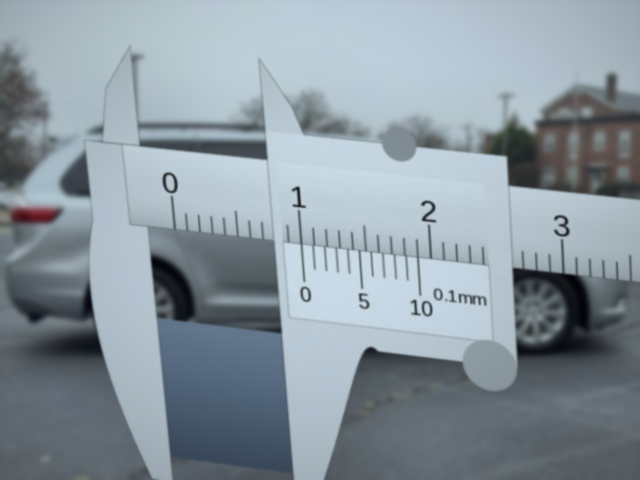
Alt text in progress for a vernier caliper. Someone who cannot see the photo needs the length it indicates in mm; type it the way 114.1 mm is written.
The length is 10.0 mm
